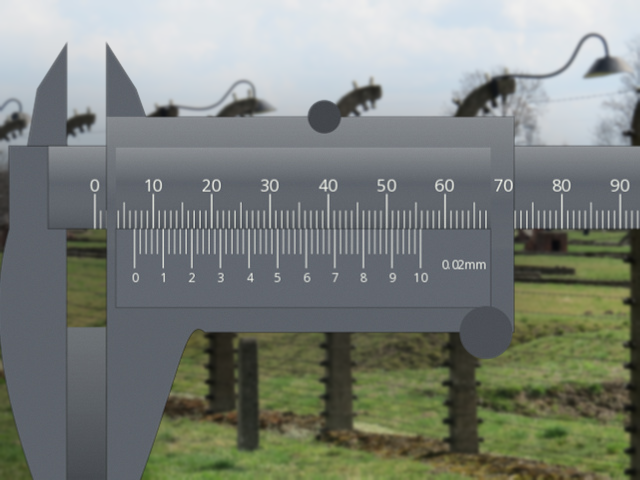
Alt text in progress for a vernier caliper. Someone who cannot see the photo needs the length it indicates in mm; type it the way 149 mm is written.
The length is 6.8 mm
